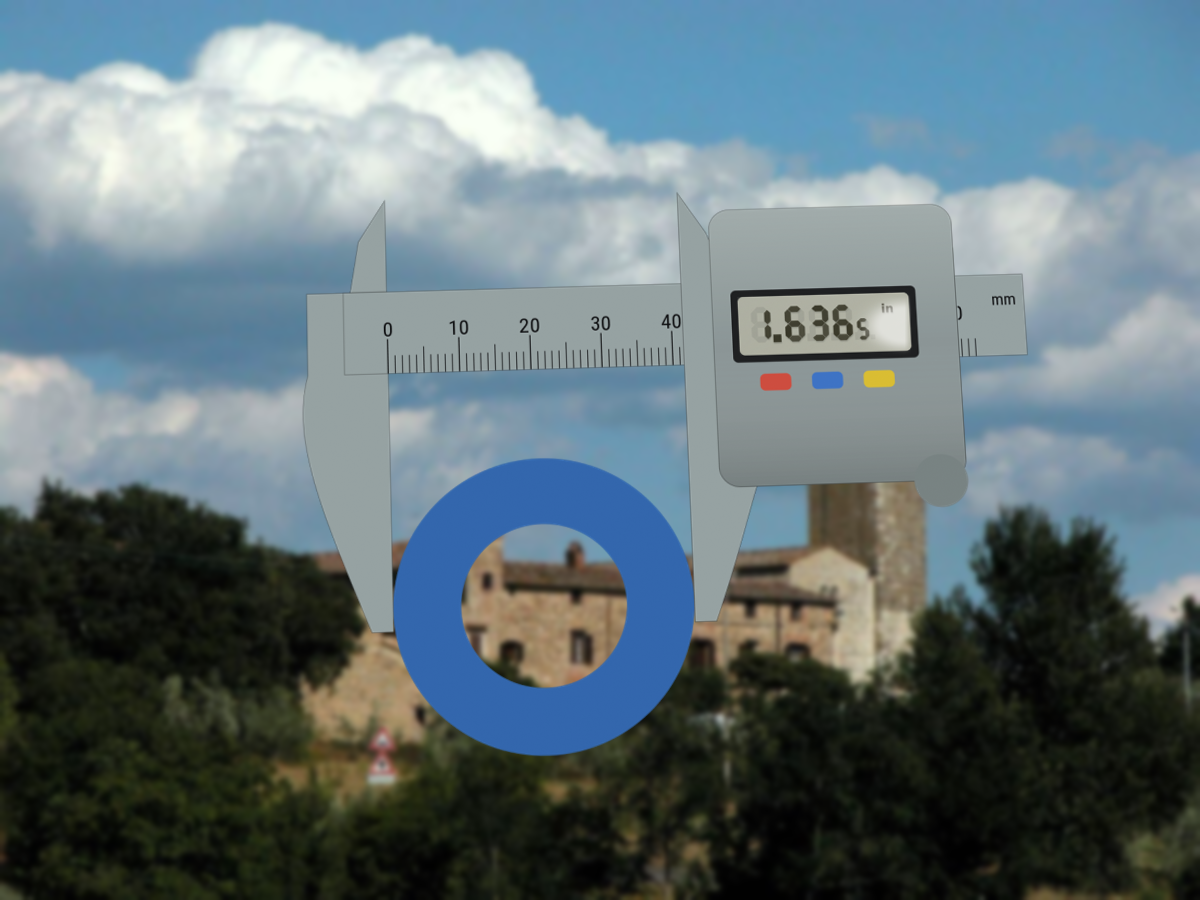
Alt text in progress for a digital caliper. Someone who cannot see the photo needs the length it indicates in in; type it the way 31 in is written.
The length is 1.6365 in
